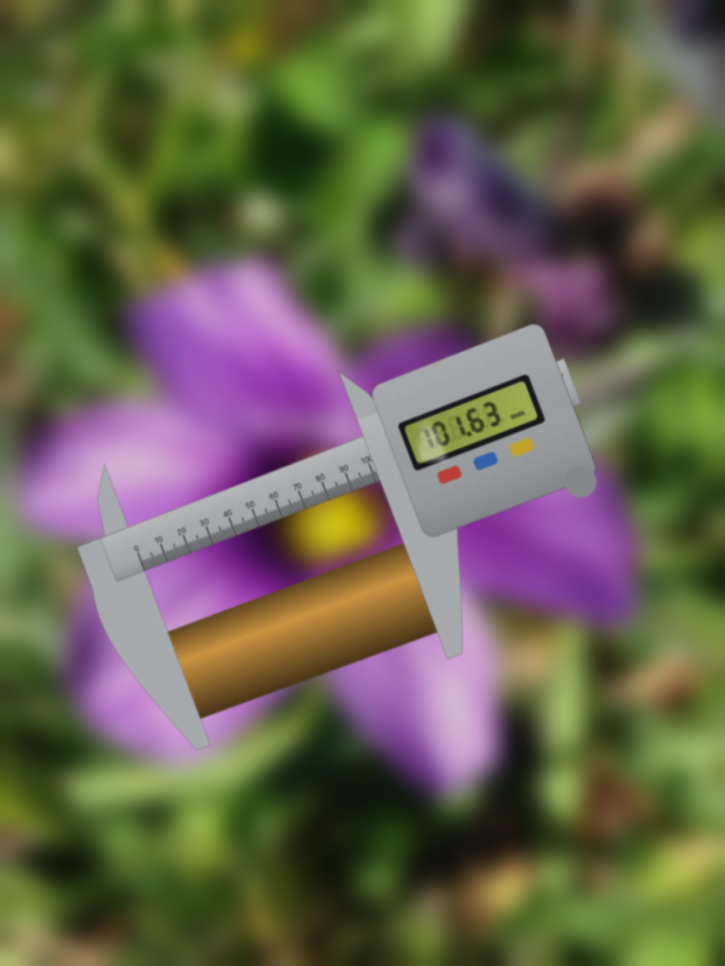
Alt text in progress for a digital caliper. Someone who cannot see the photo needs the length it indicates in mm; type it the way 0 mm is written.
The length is 101.63 mm
